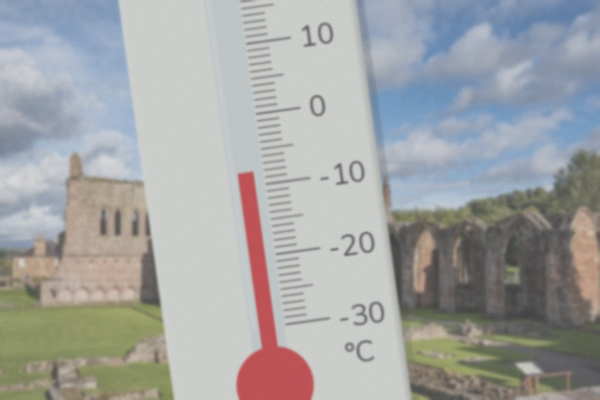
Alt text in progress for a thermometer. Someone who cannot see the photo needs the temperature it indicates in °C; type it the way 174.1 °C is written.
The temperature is -8 °C
